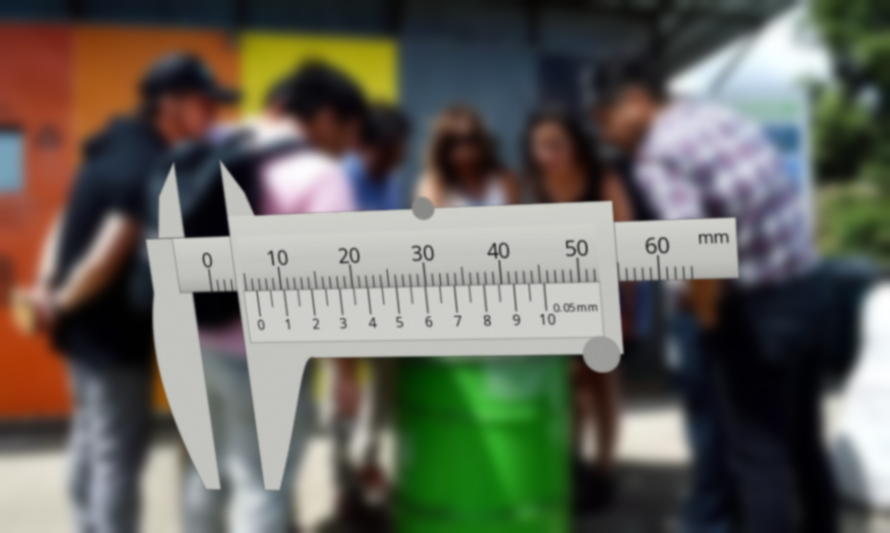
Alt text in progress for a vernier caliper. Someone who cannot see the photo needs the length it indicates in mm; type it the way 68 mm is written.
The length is 6.5 mm
